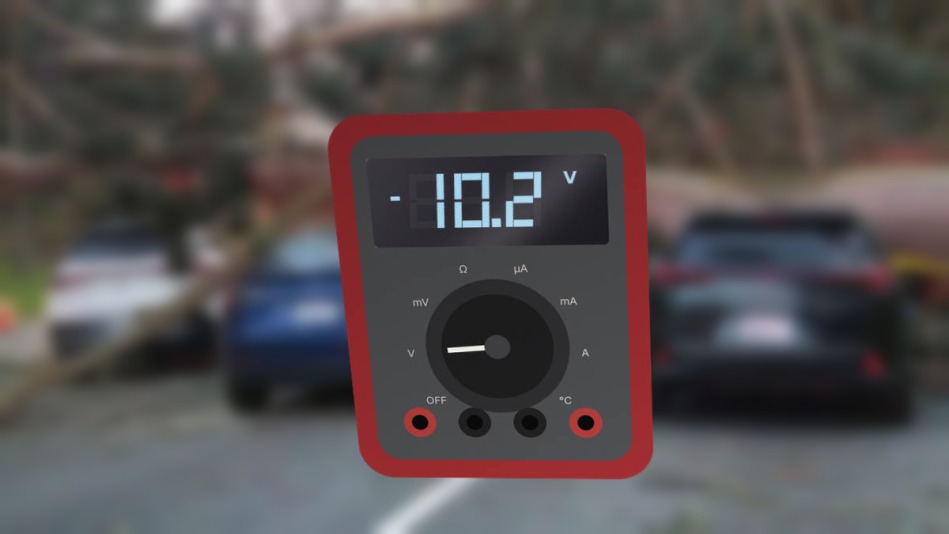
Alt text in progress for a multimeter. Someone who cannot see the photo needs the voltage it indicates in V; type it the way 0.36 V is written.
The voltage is -10.2 V
